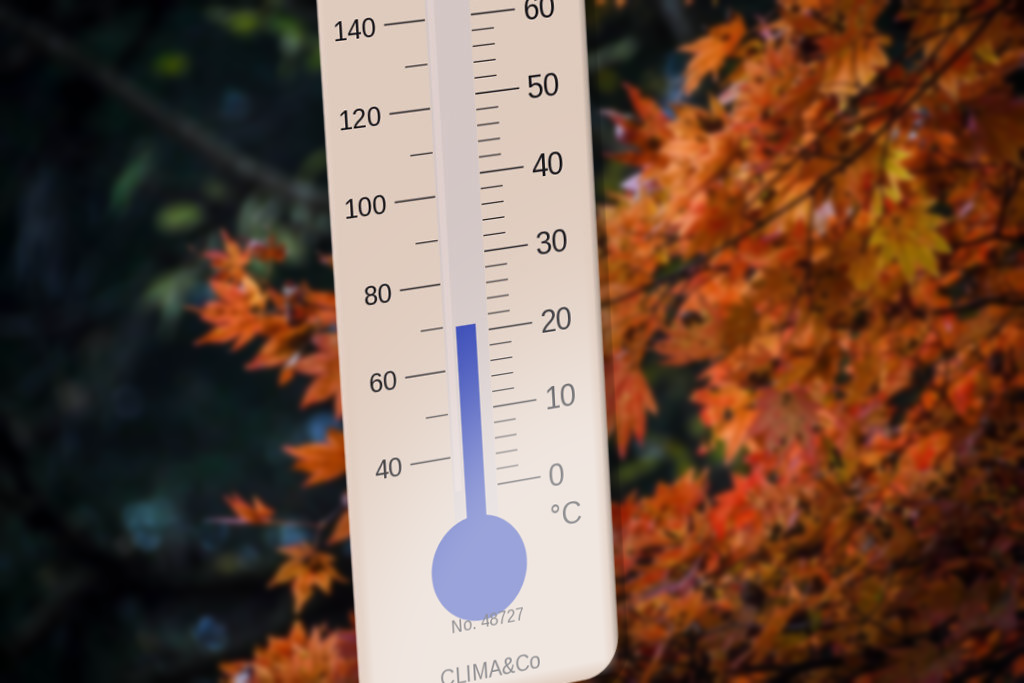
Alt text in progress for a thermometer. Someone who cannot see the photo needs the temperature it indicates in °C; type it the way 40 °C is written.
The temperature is 21 °C
